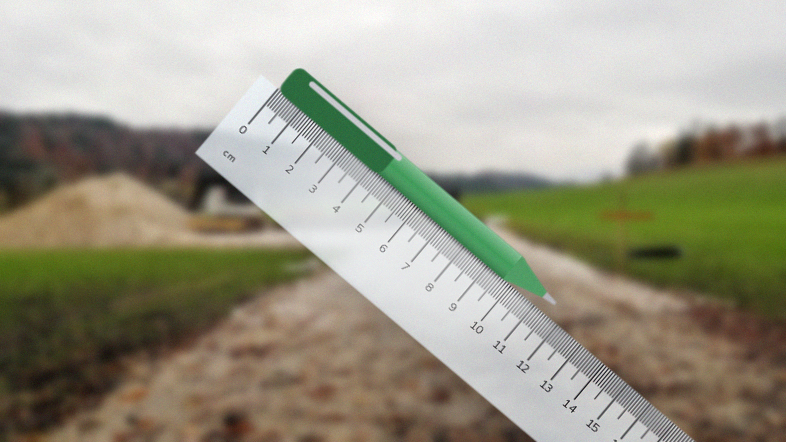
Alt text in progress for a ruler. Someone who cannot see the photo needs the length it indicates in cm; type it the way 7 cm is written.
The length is 11.5 cm
